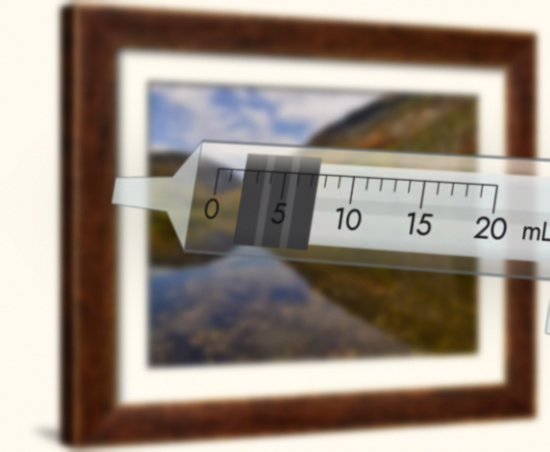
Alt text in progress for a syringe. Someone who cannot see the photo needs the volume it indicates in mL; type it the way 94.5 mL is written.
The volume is 2 mL
